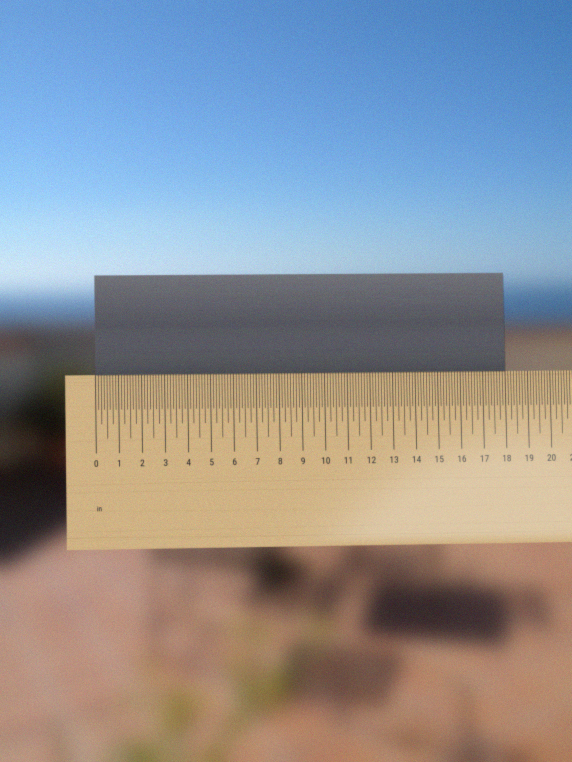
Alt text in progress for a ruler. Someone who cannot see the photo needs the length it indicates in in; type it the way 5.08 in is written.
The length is 18 in
